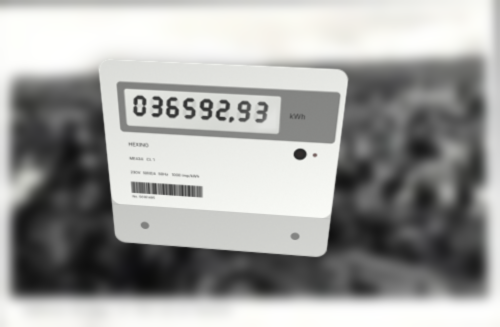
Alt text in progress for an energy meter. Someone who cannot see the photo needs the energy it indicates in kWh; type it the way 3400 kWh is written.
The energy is 36592.93 kWh
